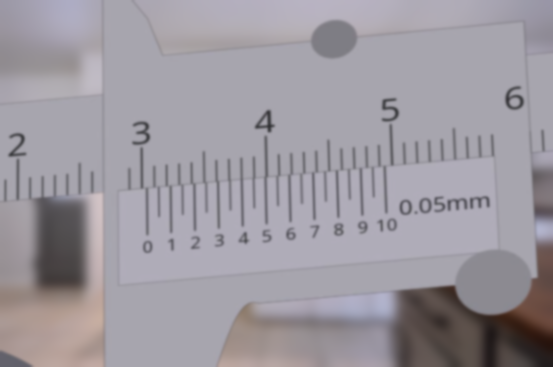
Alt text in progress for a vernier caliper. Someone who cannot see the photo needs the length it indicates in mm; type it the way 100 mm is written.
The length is 30.4 mm
